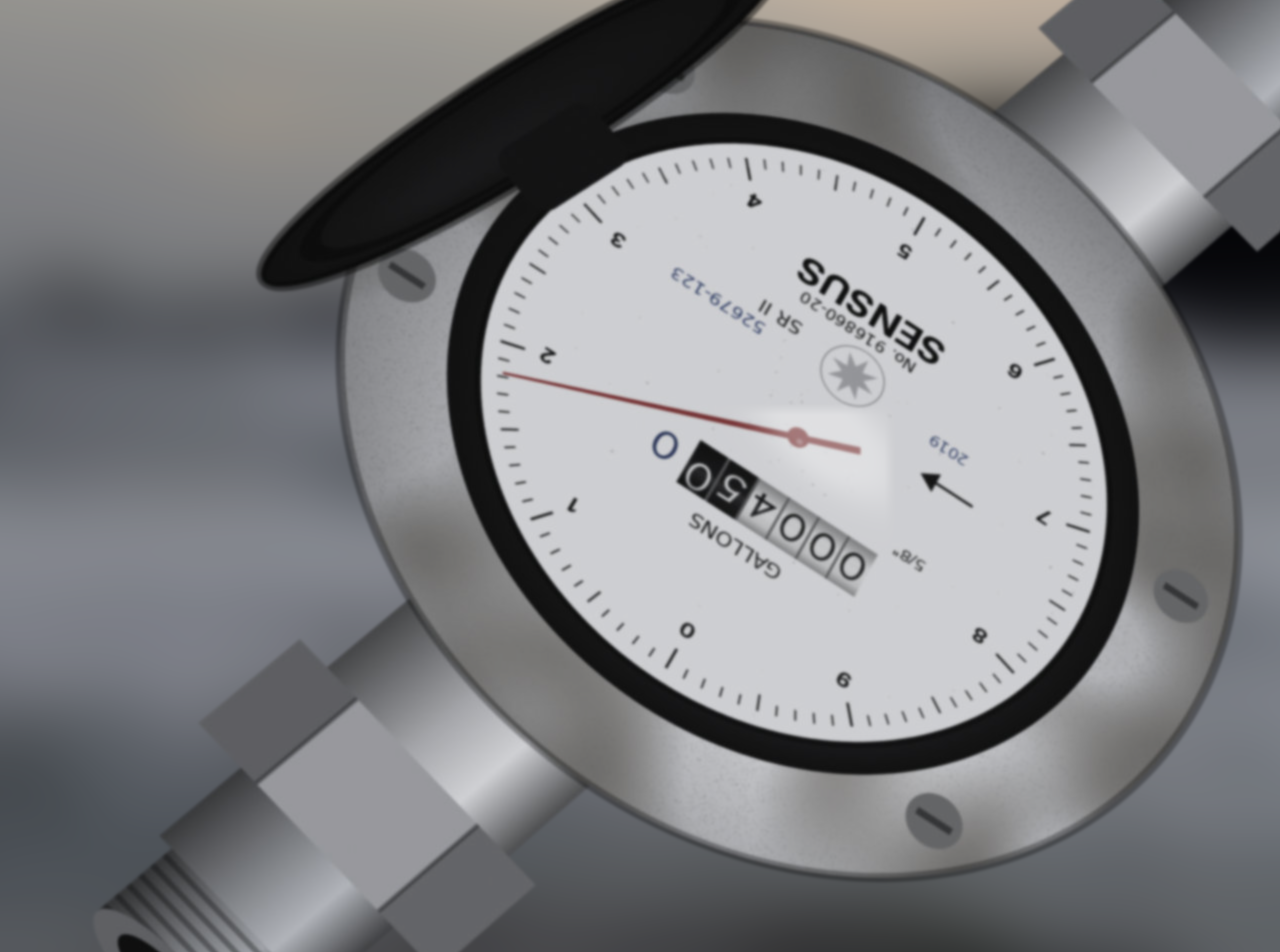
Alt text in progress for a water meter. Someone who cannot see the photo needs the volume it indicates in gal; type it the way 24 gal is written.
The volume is 4501.8 gal
